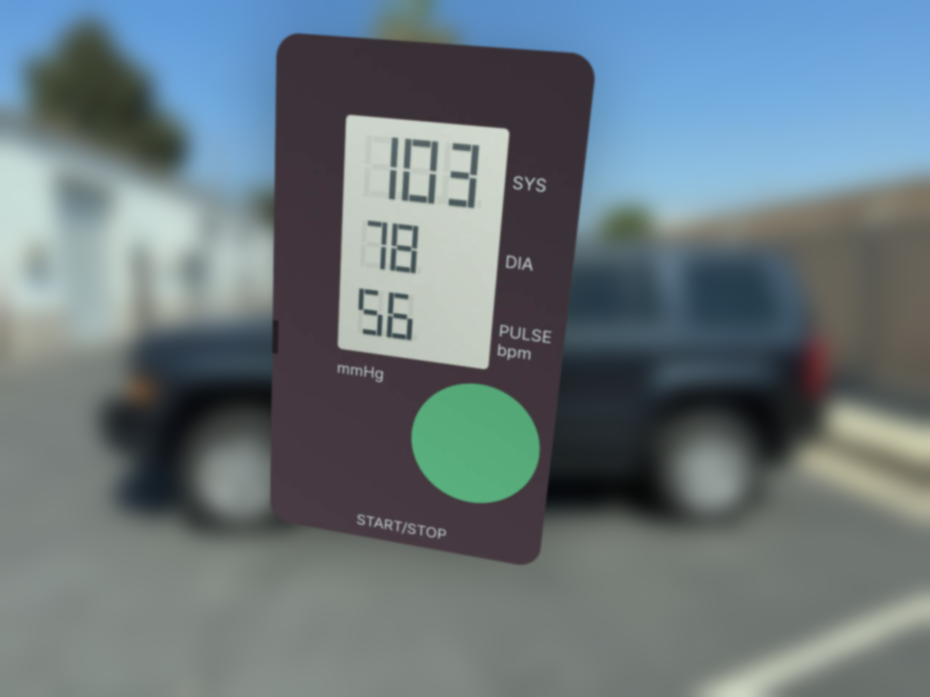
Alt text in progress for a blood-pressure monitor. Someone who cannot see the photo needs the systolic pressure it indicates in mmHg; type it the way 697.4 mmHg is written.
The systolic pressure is 103 mmHg
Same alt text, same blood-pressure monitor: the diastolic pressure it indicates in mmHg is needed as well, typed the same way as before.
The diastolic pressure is 78 mmHg
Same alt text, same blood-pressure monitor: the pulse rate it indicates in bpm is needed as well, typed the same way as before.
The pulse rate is 56 bpm
